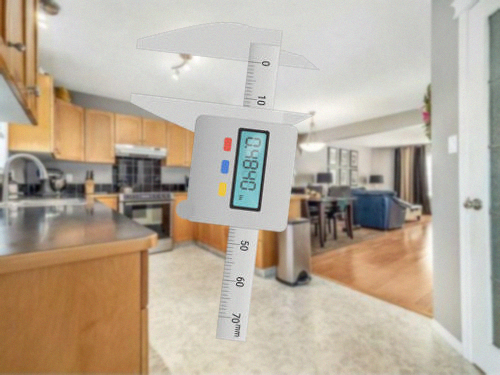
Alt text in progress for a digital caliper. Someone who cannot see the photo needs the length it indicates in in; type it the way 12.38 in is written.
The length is 0.4840 in
